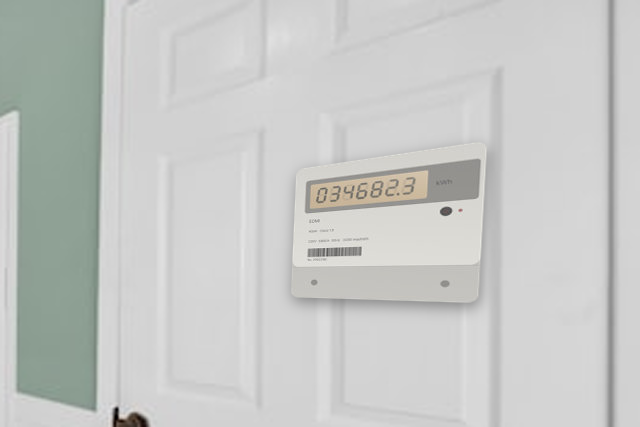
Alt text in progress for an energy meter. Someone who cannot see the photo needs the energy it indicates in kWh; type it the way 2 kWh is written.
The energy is 34682.3 kWh
